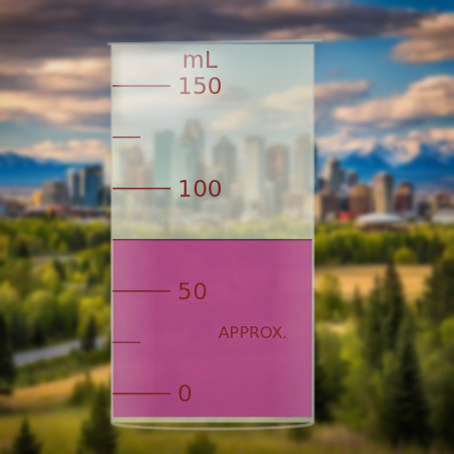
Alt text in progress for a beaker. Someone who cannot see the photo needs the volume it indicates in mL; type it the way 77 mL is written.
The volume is 75 mL
